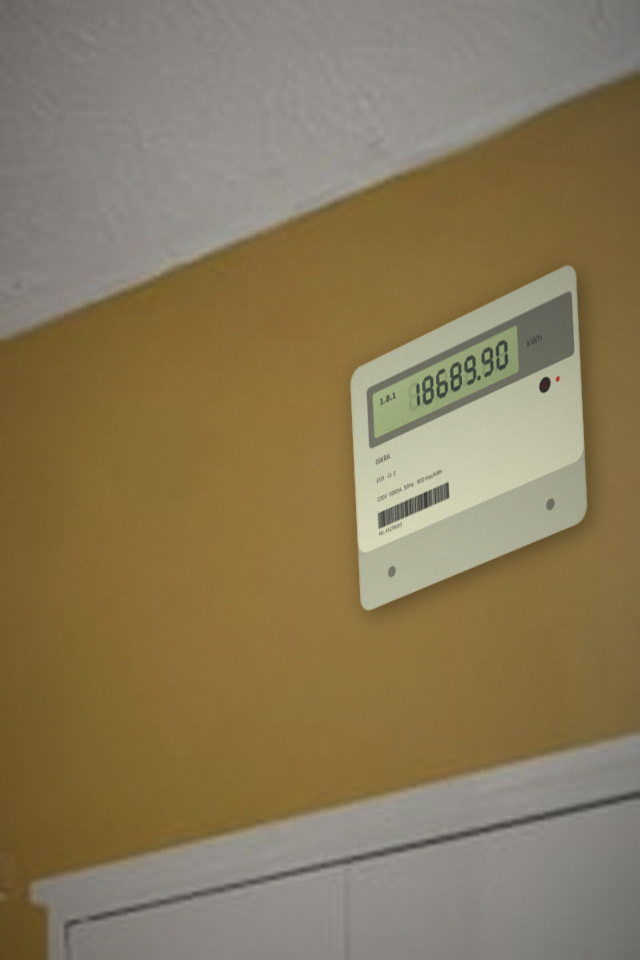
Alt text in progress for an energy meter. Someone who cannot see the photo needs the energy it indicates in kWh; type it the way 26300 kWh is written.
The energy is 18689.90 kWh
